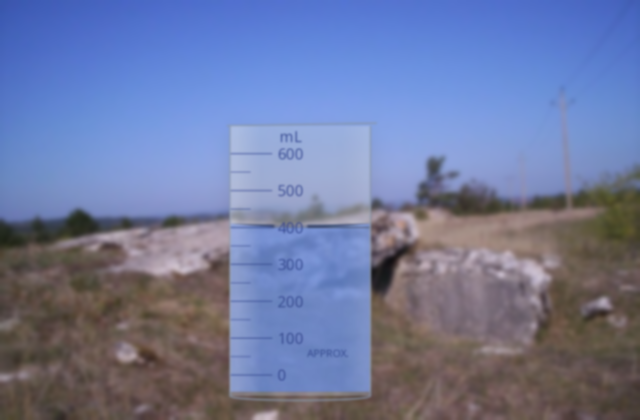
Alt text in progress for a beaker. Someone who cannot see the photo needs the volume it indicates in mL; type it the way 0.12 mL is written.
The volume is 400 mL
